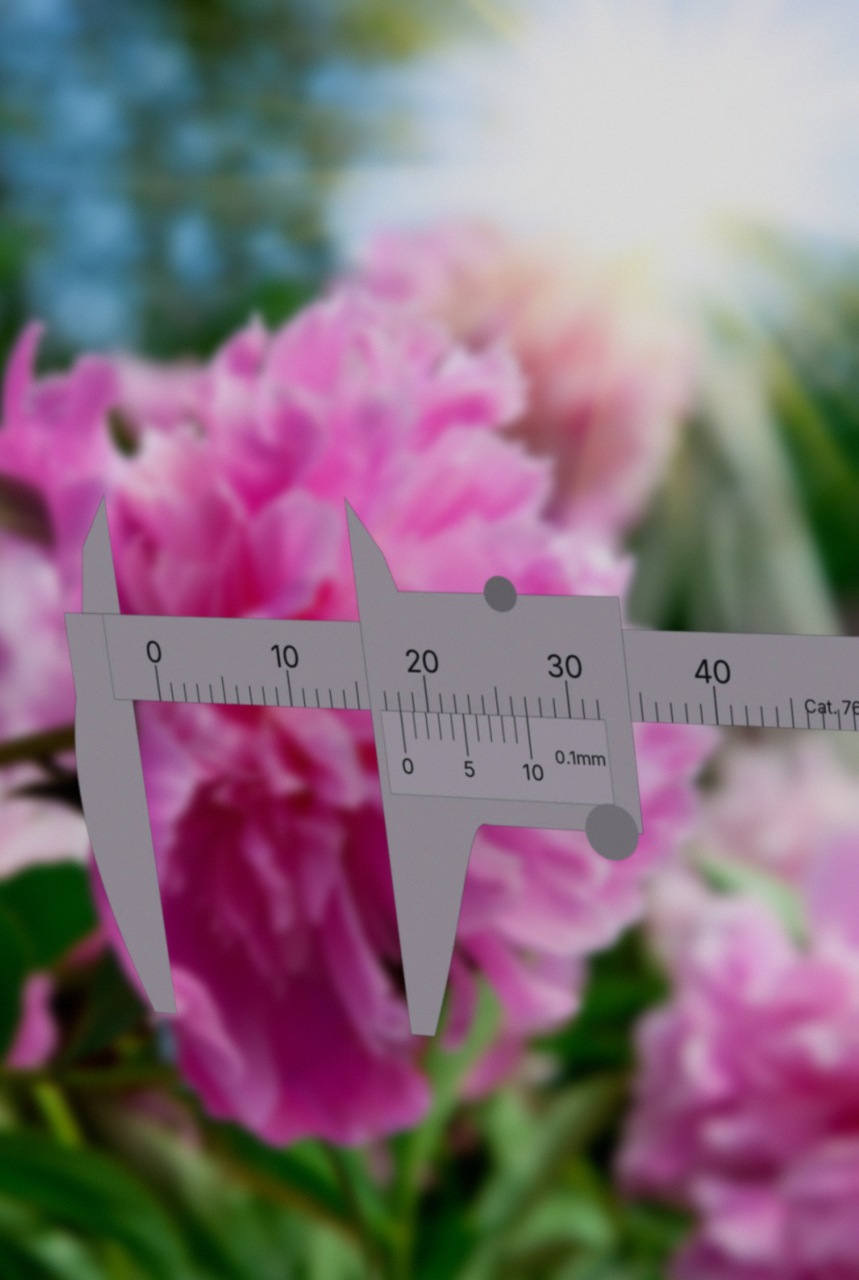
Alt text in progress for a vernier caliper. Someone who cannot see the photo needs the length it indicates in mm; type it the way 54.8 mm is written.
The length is 18.0 mm
